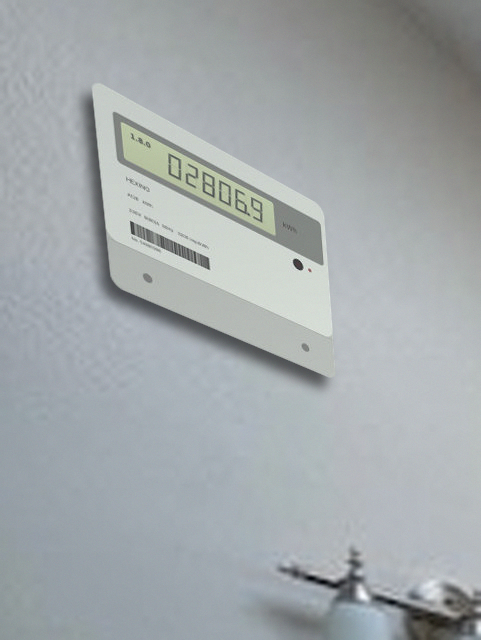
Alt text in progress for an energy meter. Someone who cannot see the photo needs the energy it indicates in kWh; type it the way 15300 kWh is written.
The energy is 2806.9 kWh
